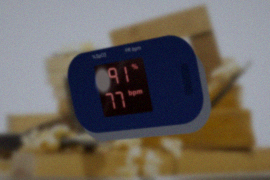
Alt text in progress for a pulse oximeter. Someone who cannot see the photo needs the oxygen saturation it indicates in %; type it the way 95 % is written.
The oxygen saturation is 91 %
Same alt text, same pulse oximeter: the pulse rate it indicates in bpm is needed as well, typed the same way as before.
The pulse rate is 77 bpm
